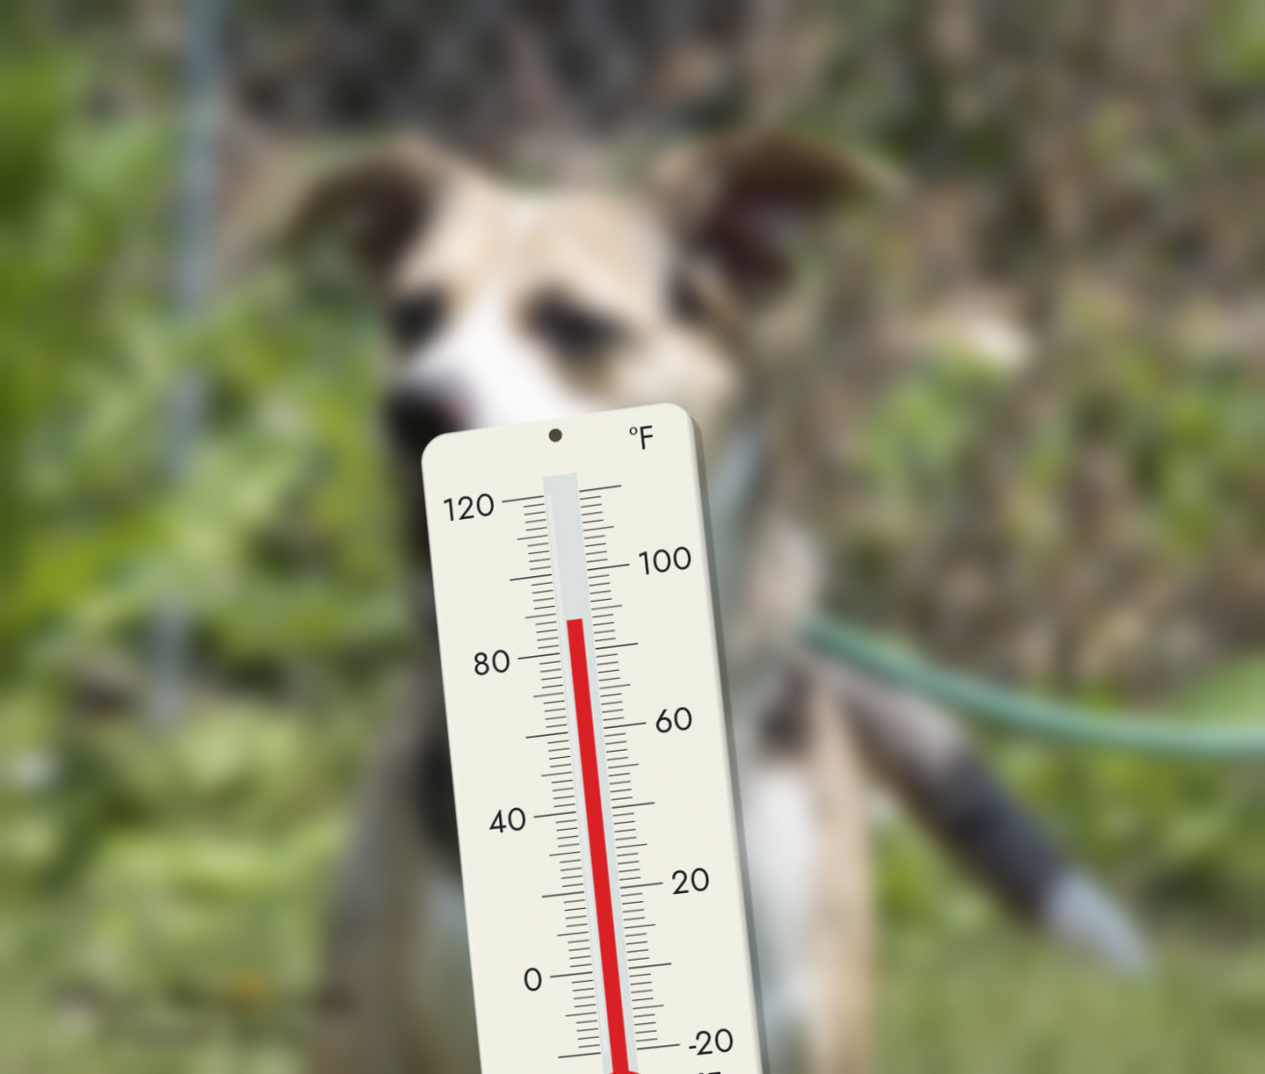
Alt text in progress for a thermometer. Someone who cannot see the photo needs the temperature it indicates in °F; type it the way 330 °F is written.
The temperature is 88 °F
